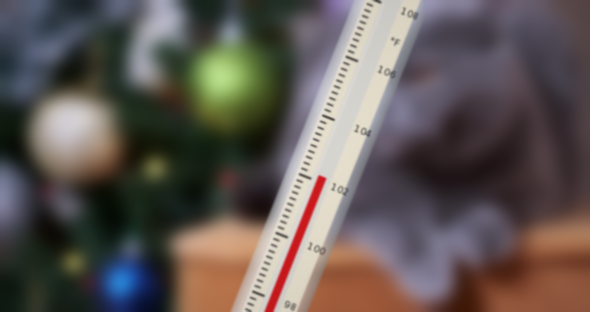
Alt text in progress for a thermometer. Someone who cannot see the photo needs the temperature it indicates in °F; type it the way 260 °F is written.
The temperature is 102.2 °F
